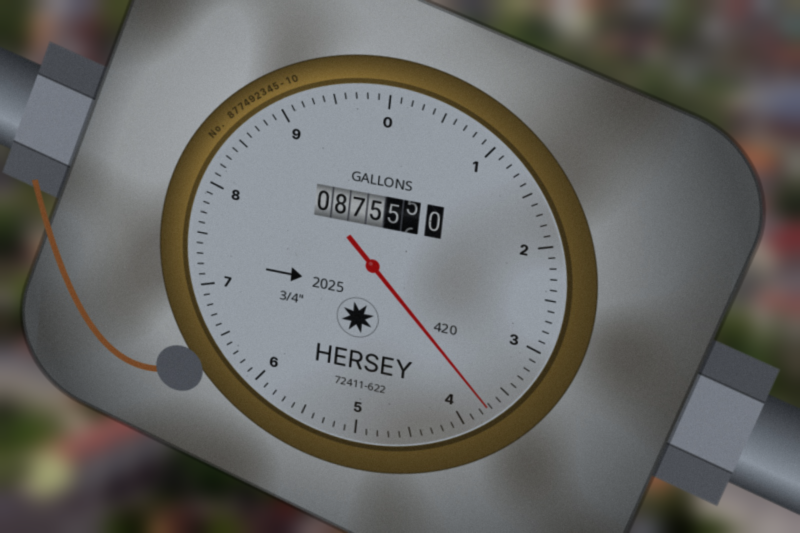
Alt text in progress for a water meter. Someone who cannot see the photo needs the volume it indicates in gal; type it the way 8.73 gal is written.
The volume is 875553.7 gal
